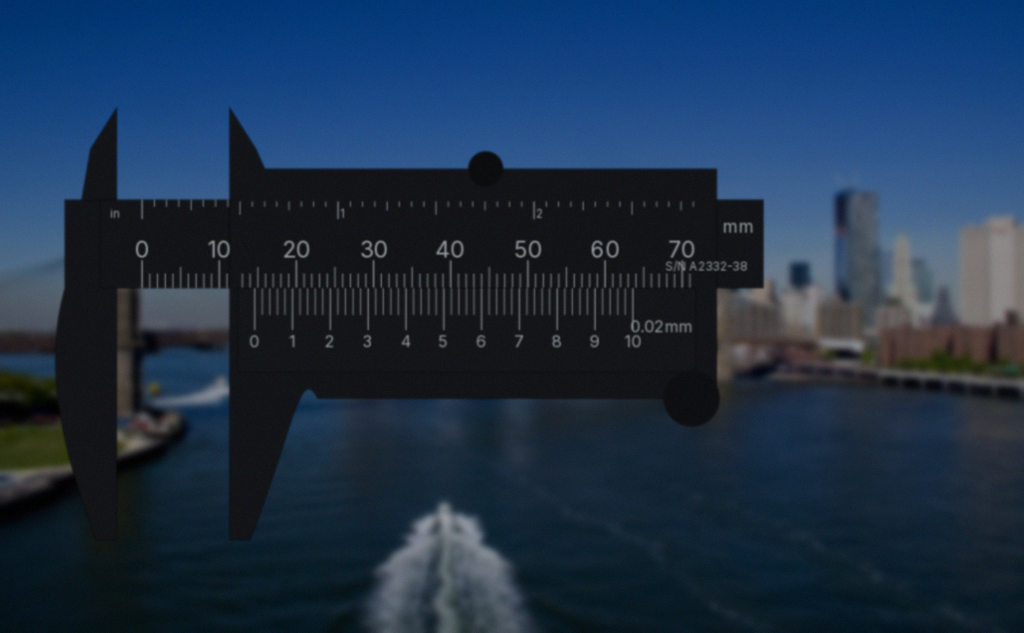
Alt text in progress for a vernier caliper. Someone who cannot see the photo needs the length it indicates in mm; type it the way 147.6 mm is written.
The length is 14.6 mm
